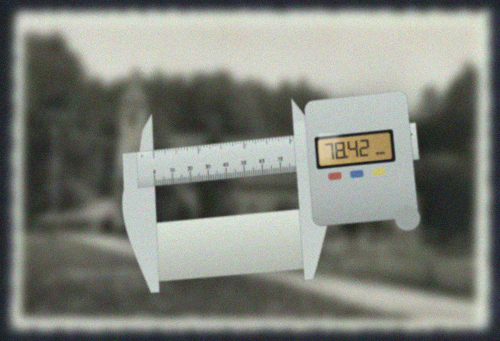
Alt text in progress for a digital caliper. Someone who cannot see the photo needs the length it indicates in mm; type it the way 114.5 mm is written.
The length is 78.42 mm
